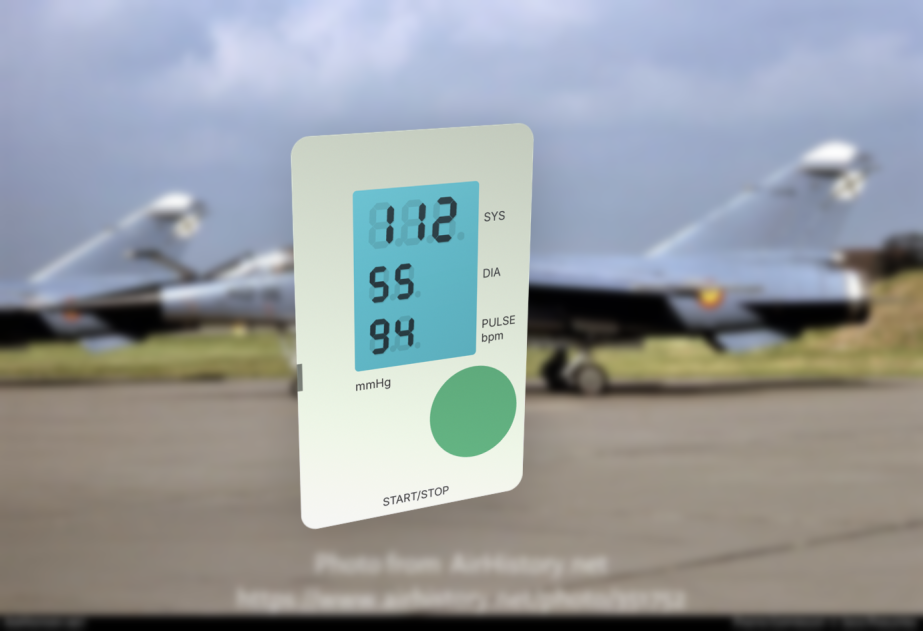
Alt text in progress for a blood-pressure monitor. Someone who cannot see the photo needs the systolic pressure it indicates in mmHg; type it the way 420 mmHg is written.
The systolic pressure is 112 mmHg
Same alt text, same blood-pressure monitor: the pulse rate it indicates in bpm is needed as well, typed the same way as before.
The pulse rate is 94 bpm
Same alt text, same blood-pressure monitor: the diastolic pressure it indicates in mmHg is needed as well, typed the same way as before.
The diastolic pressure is 55 mmHg
